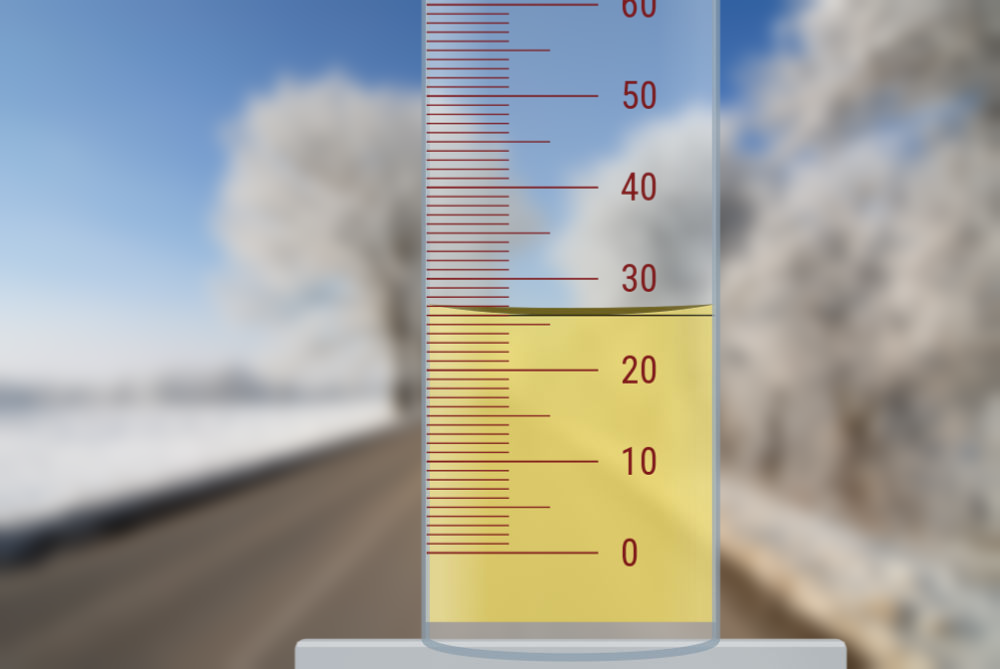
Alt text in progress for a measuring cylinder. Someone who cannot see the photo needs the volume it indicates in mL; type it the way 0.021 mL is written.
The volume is 26 mL
